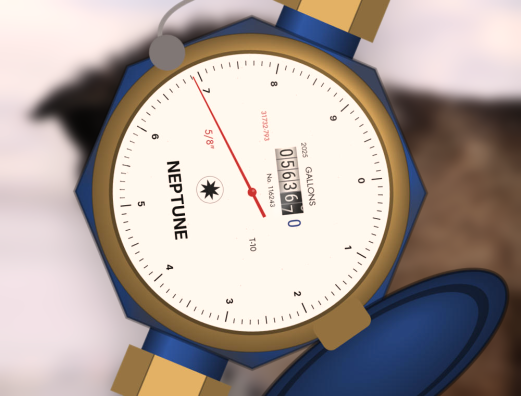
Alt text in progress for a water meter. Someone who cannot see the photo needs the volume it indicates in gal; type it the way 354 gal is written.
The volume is 563666.9 gal
